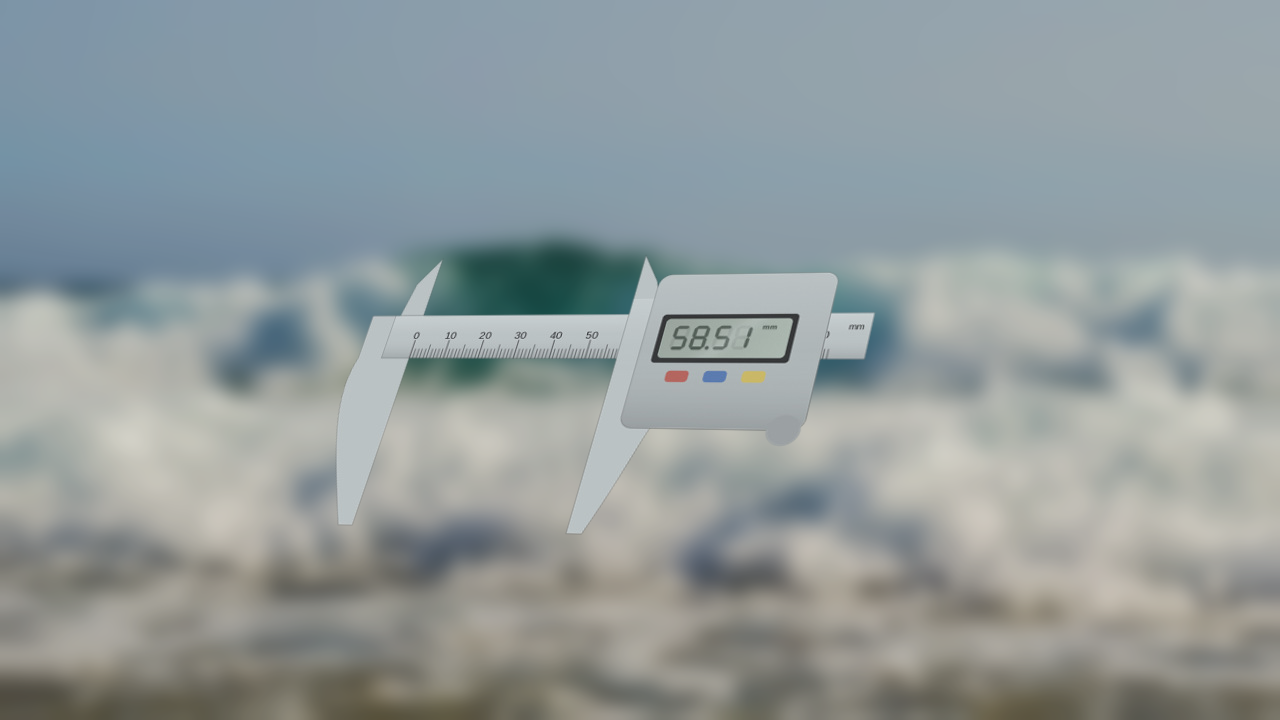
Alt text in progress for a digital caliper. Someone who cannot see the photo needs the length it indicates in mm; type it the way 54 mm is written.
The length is 58.51 mm
